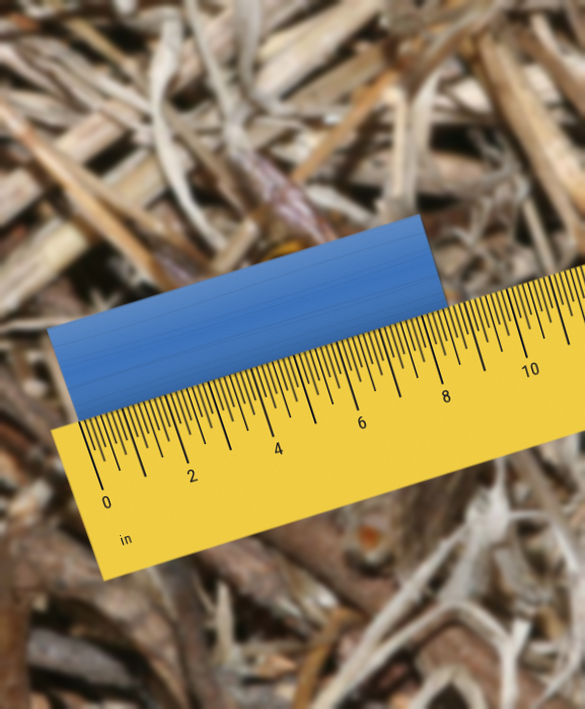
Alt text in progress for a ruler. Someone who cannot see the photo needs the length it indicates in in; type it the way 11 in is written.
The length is 8.625 in
